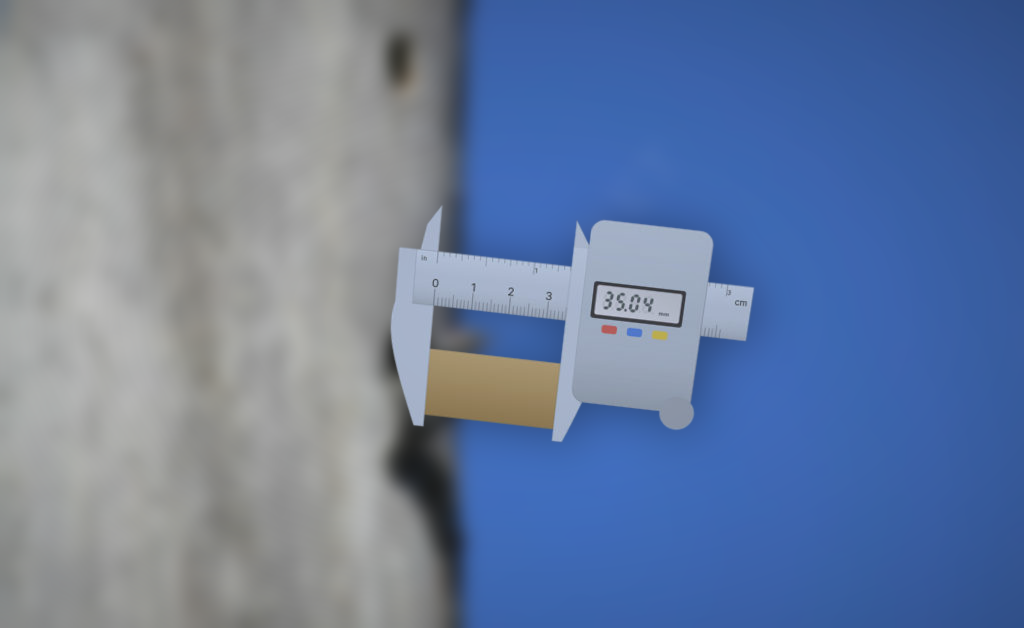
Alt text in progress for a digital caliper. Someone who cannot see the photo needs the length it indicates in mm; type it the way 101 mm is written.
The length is 35.04 mm
